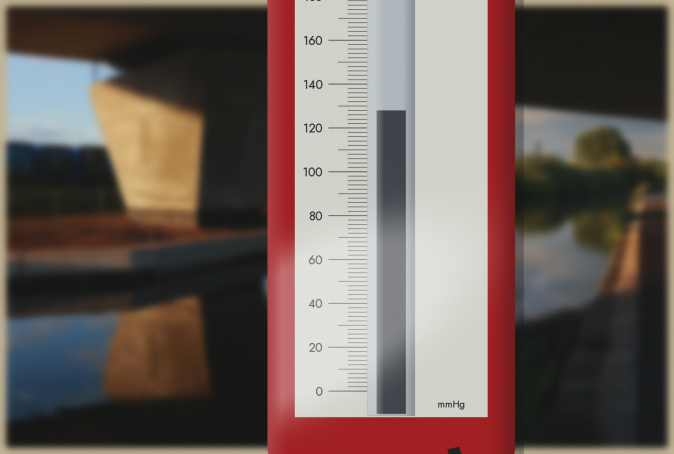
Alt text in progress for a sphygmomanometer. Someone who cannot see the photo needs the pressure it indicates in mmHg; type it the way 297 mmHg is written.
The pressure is 128 mmHg
